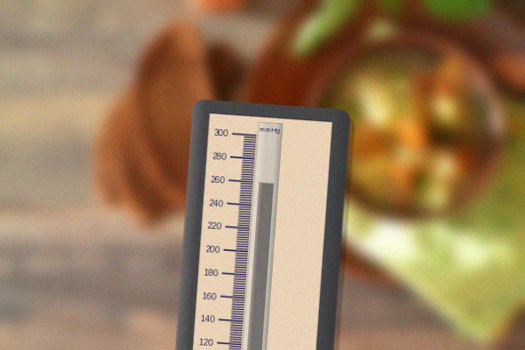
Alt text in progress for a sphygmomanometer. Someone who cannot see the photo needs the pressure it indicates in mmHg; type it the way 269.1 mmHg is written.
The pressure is 260 mmHg
